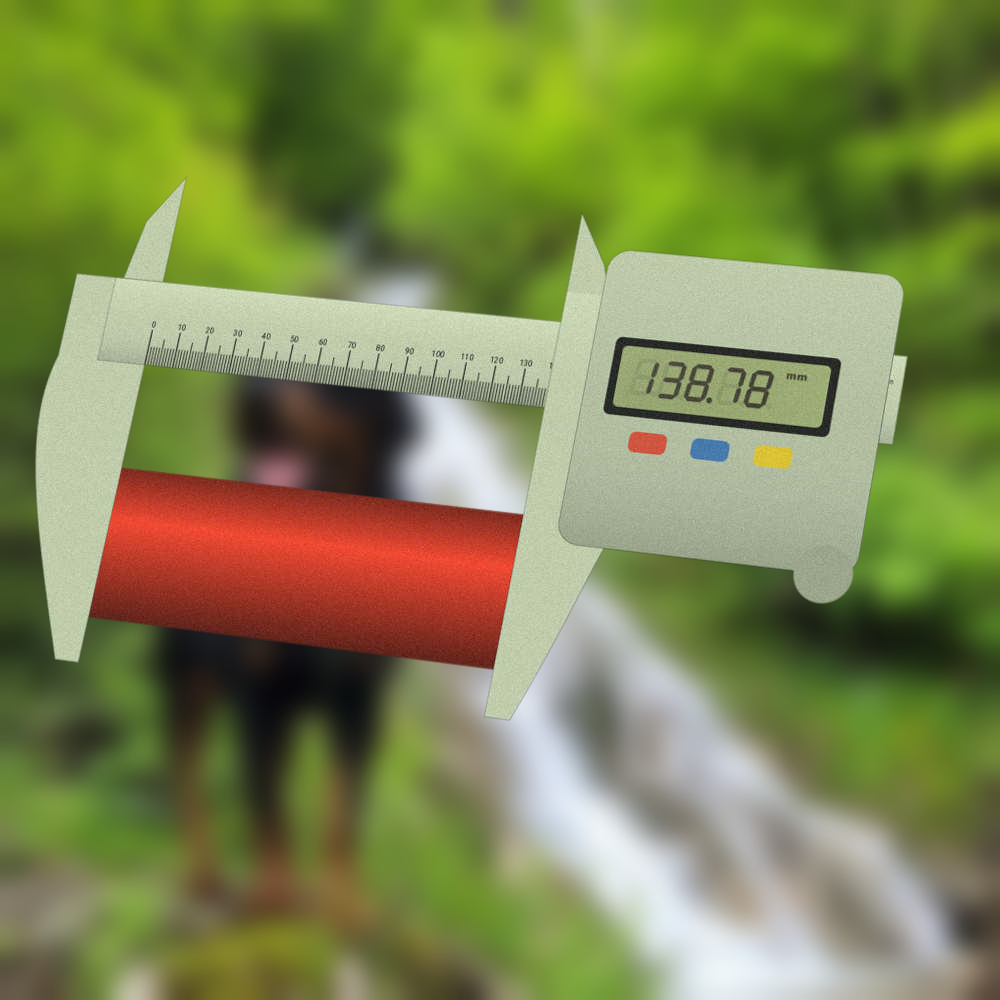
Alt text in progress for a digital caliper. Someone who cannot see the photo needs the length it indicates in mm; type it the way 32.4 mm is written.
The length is 138.78 mm
